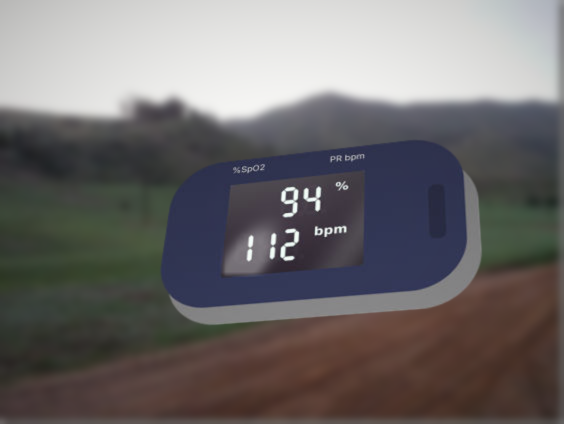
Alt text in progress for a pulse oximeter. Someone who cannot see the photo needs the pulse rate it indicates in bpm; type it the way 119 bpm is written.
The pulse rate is 112 bpm
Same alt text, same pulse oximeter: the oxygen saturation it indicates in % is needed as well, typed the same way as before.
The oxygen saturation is 94 %
